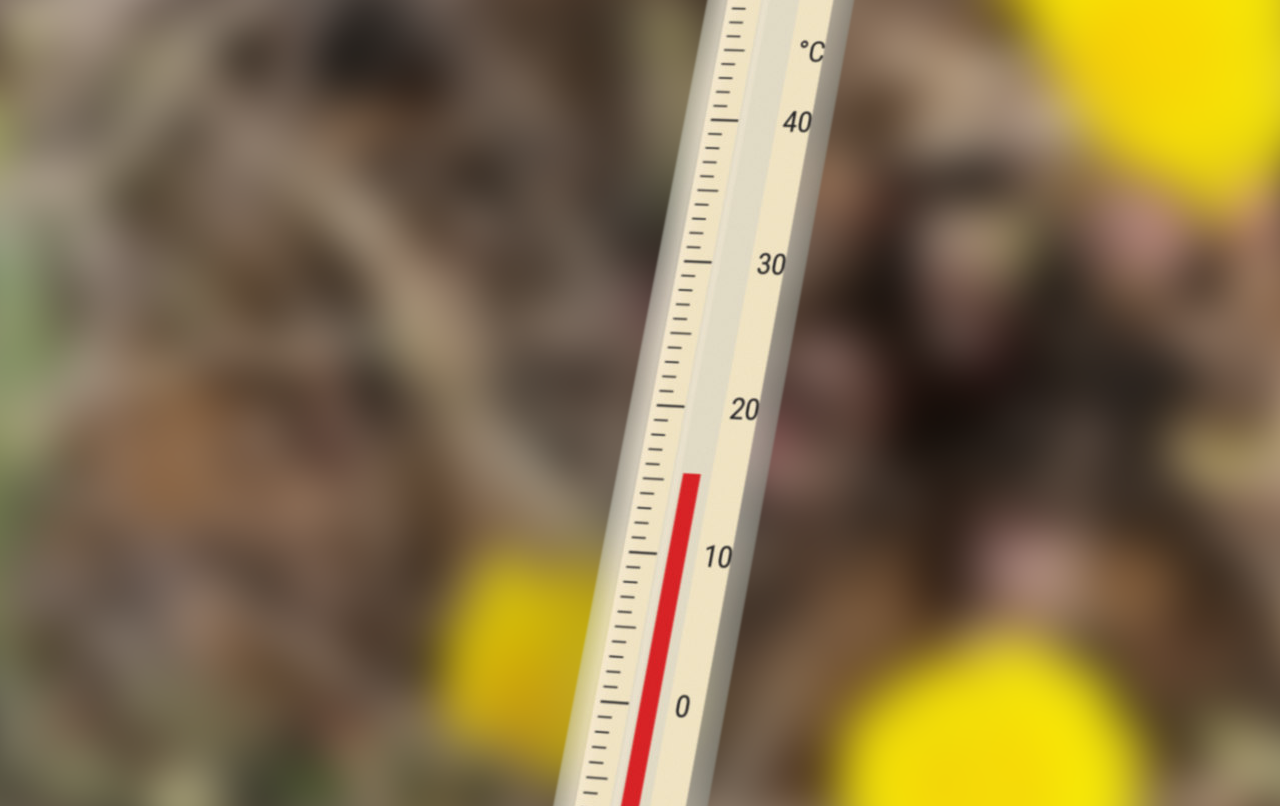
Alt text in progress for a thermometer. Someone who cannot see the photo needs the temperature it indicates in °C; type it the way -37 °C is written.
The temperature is 15.5 °C
